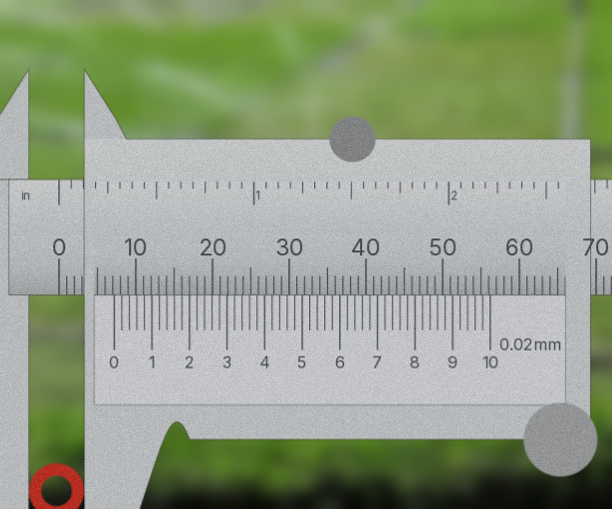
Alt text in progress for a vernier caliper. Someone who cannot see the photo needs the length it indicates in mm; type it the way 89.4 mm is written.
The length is 7.2 mm
